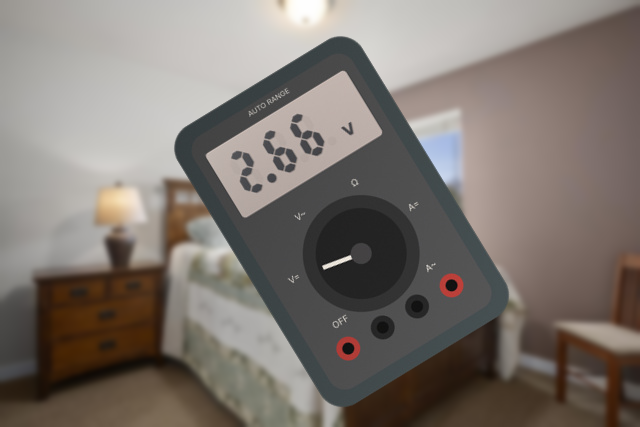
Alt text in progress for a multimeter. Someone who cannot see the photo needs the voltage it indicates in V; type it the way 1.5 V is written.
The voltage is 2.66 V
